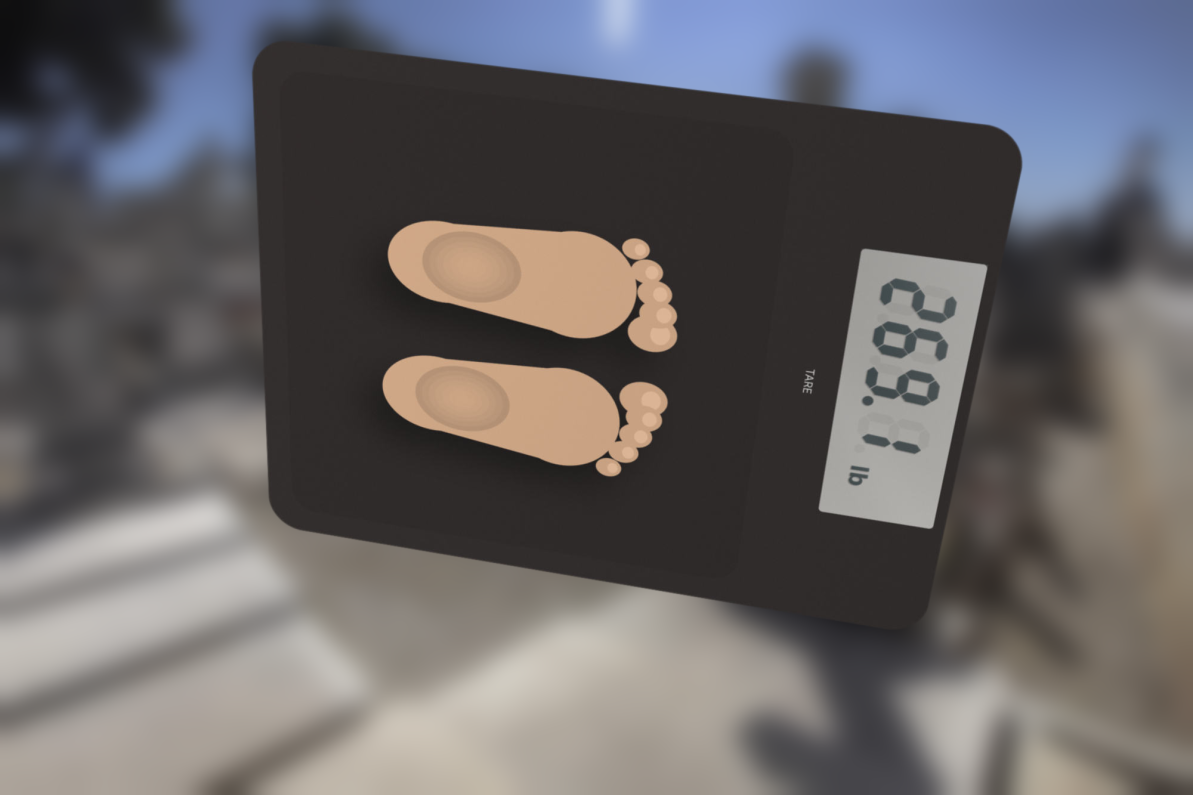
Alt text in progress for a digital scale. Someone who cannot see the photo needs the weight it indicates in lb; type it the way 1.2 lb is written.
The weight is 269.1 lb
